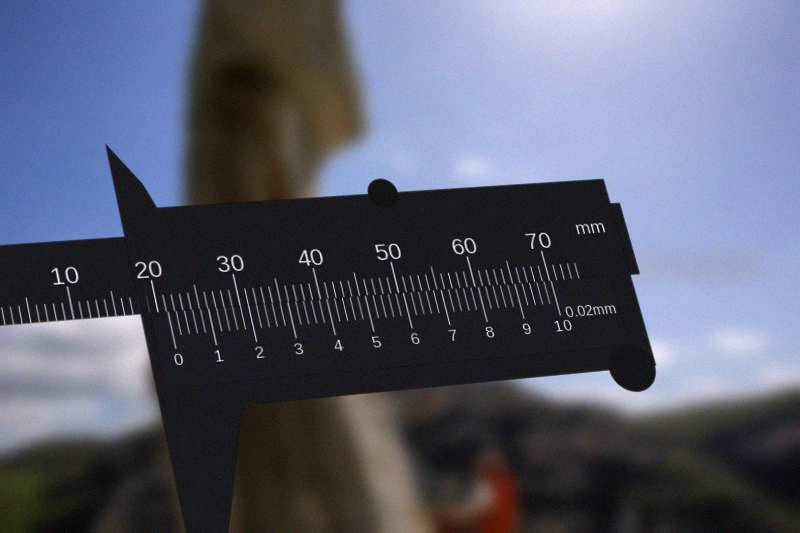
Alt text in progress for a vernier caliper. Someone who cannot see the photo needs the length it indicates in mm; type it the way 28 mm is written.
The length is 21.2 mm
